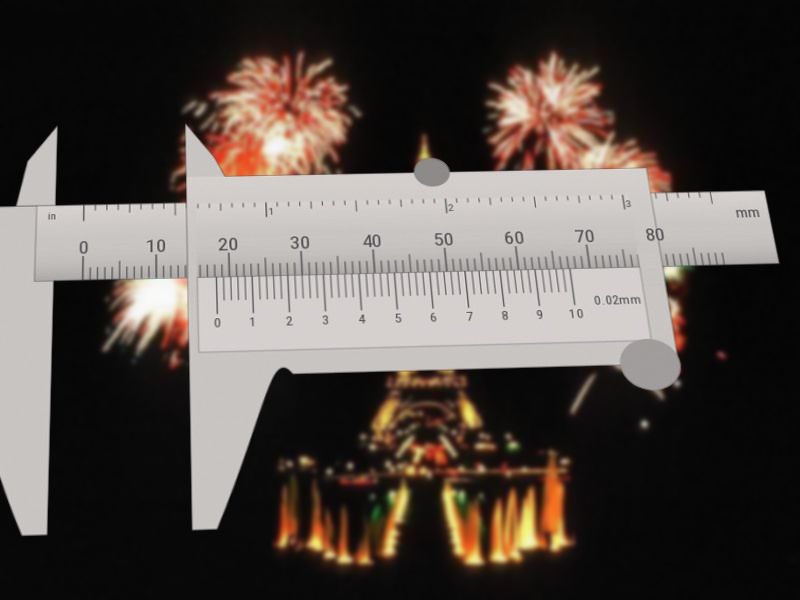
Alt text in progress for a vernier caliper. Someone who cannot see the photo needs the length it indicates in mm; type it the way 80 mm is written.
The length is 18.2 mm
